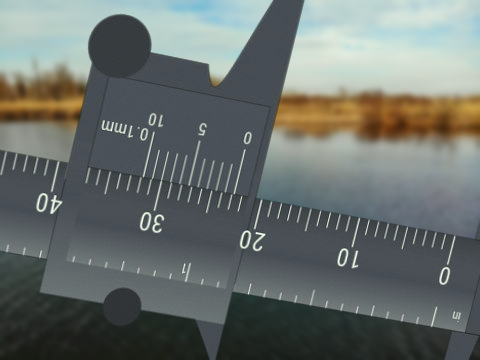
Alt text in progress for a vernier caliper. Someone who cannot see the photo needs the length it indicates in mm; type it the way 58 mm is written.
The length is 22.8 mm
